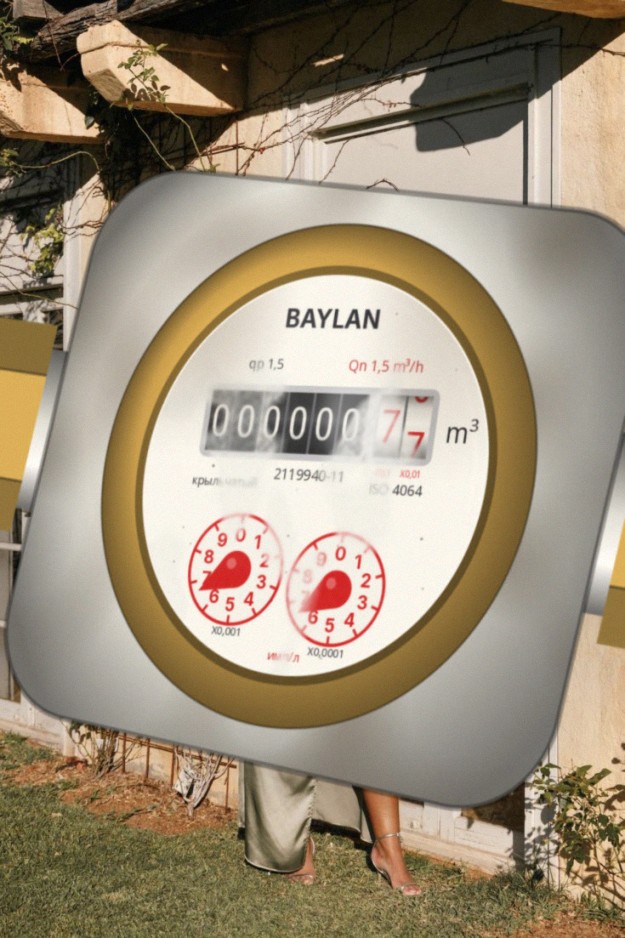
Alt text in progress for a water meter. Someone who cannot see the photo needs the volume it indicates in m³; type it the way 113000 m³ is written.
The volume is 0.7666 m³
